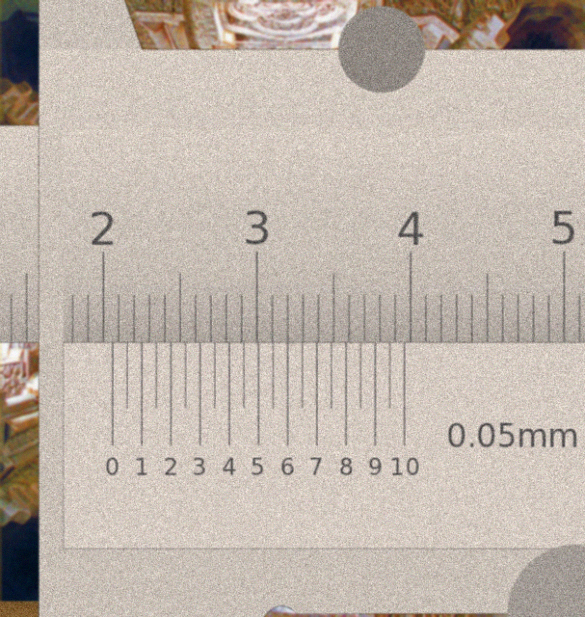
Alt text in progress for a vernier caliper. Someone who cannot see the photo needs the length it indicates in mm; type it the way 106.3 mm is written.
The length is 20.6 mm
